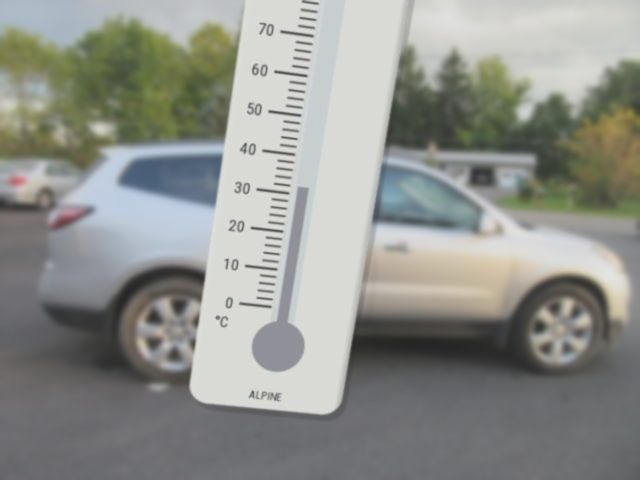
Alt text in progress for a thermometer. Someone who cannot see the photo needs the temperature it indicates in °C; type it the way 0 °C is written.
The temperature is 32 °C
